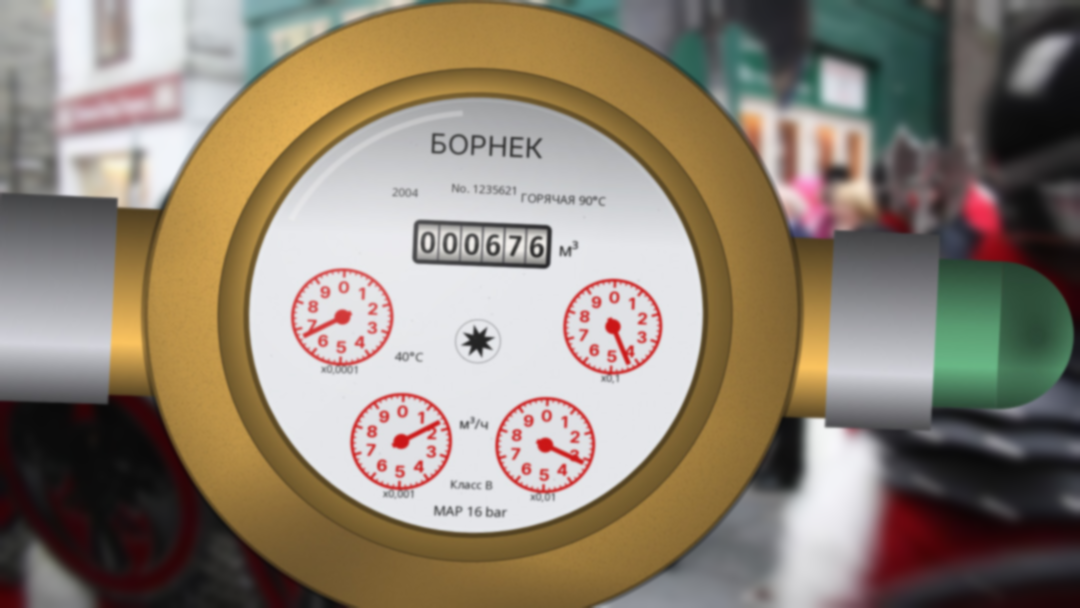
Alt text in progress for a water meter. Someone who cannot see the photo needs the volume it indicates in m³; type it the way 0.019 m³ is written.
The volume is 676.4316 m³
